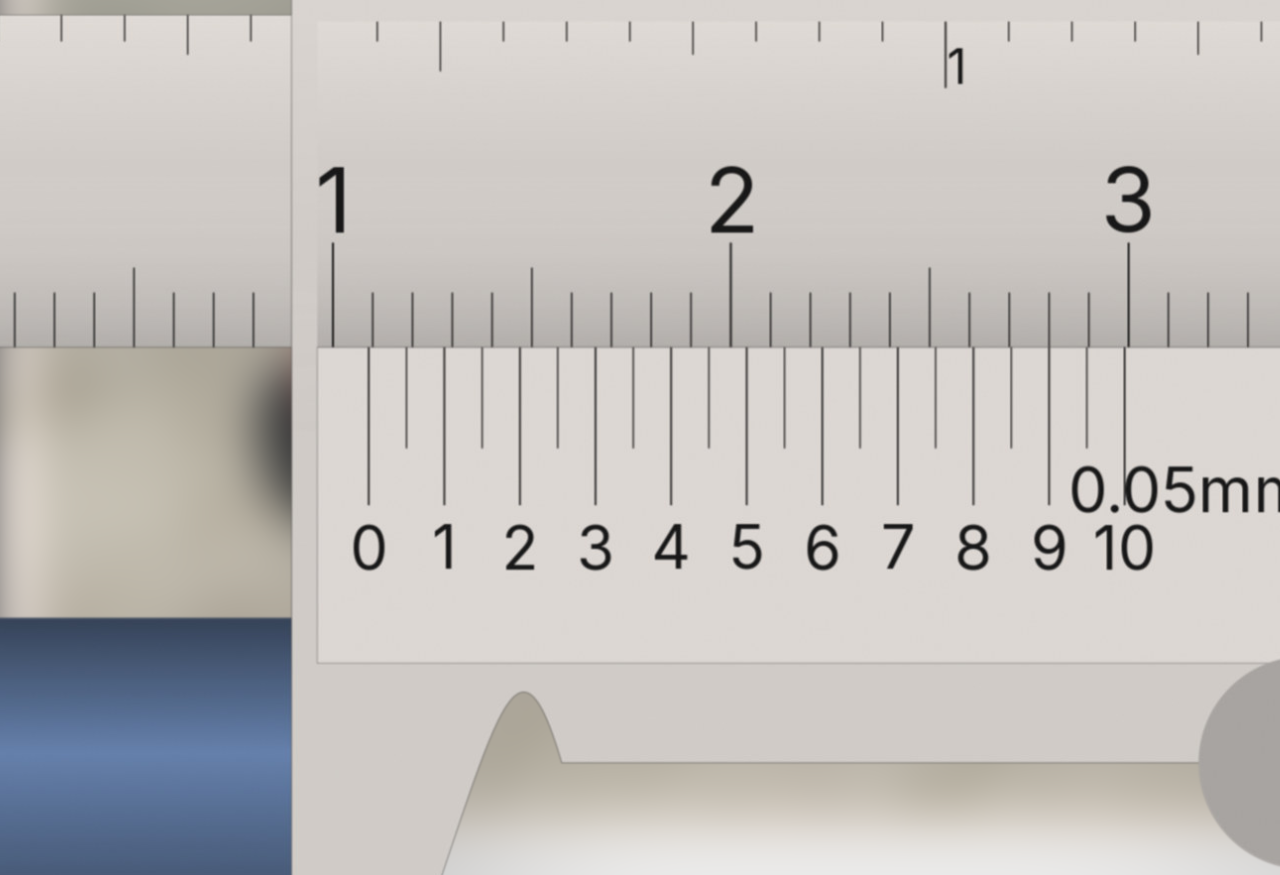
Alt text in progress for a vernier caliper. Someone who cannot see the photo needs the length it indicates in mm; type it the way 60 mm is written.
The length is 10.90 mm
